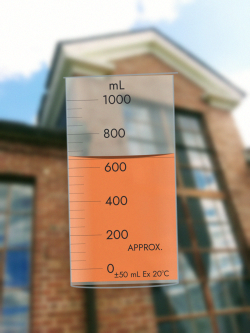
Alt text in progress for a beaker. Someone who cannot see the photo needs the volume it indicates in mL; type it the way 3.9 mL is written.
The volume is 650 mL
